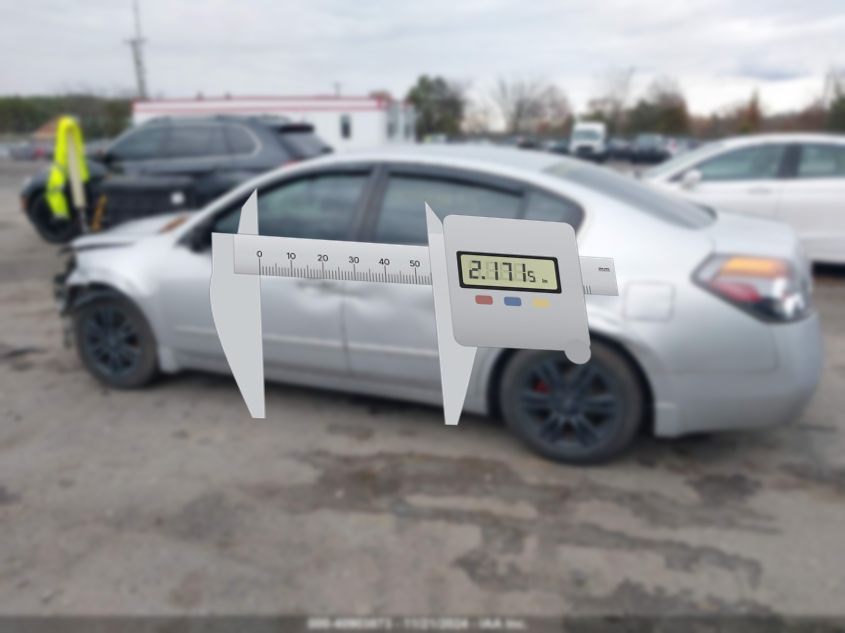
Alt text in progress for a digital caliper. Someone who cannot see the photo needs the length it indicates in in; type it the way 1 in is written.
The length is 2.1715 in
